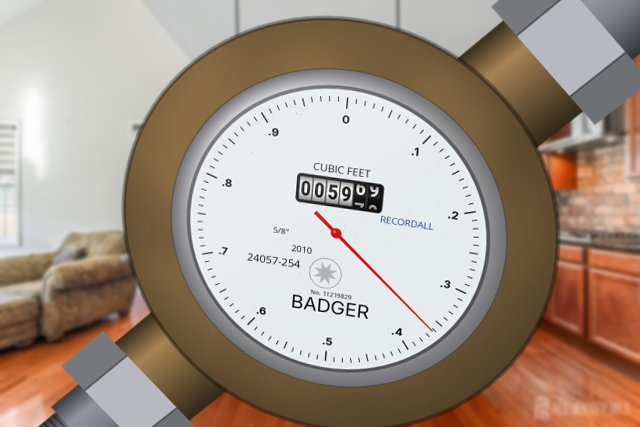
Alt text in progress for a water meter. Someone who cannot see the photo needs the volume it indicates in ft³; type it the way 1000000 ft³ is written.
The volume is 5969.36 ft³
